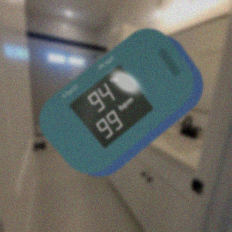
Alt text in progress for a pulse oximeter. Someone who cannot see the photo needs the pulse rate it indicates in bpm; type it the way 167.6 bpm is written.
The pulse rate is 99 bpm
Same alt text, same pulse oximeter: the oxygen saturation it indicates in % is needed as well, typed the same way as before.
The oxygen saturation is 94 %
